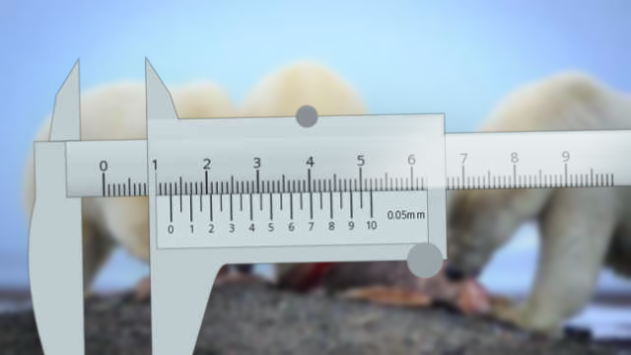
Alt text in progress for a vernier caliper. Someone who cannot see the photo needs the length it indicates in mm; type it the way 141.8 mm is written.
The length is 13.0 mm
